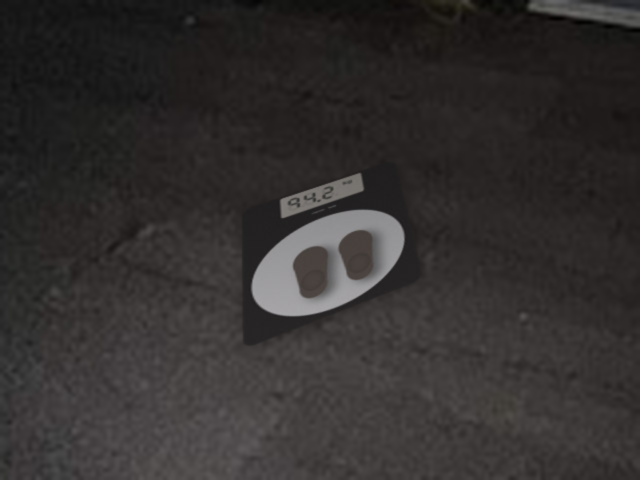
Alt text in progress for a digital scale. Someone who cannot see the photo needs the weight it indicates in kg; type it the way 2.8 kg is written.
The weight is 94.2 kg
